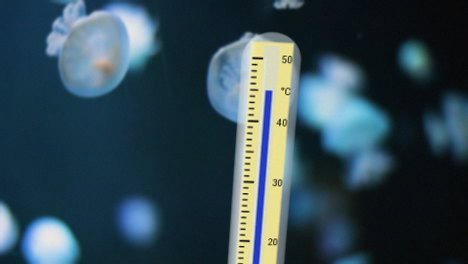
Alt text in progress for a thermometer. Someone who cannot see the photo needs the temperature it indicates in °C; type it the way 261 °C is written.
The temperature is 45 °C
